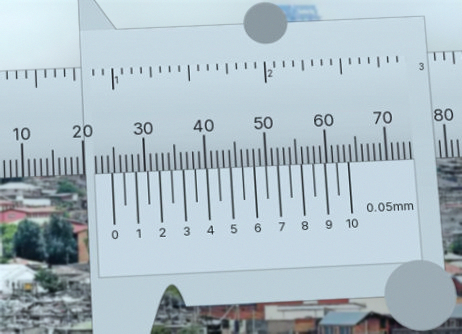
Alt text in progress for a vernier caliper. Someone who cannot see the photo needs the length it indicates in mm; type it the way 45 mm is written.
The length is 24.6 mm
